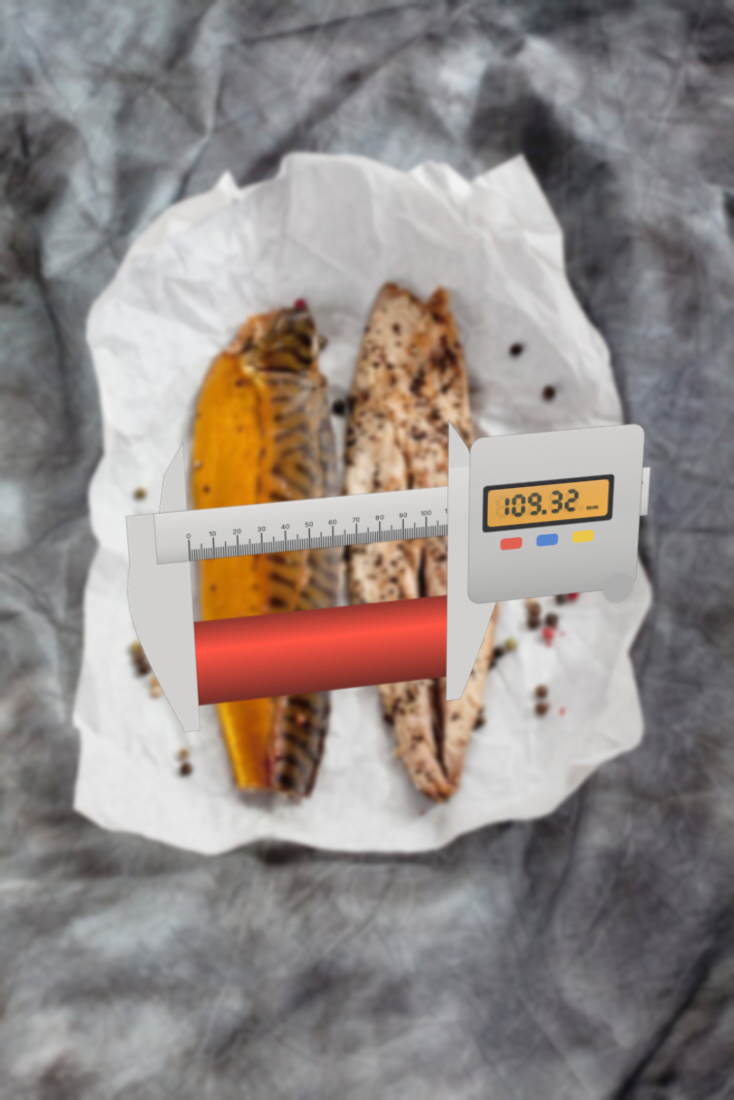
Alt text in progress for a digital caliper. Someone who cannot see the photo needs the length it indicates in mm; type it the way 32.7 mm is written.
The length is 109.32 mm
